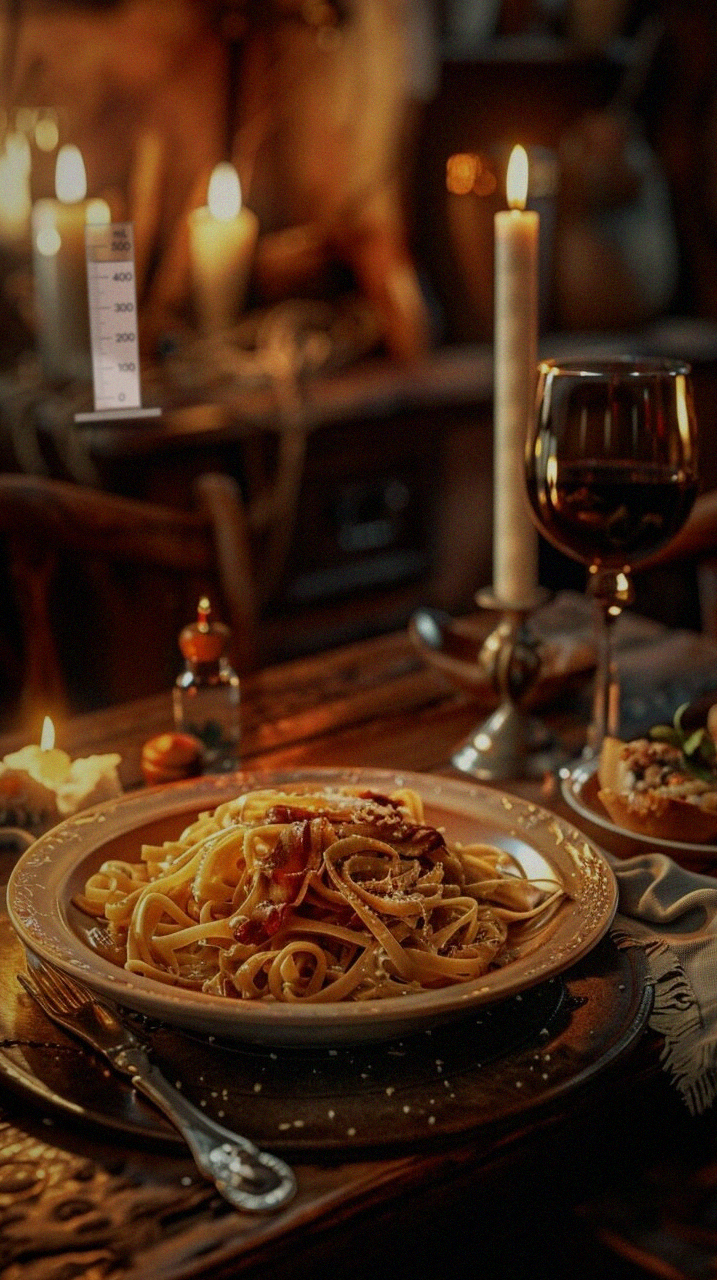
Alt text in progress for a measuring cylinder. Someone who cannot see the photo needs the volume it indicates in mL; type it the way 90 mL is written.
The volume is 450 mL
